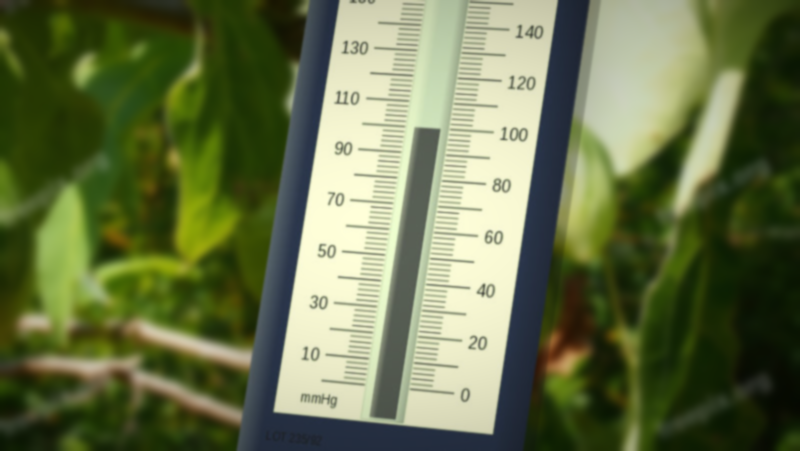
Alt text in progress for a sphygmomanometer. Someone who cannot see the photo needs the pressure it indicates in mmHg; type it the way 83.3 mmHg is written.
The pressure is 100 mmHg
